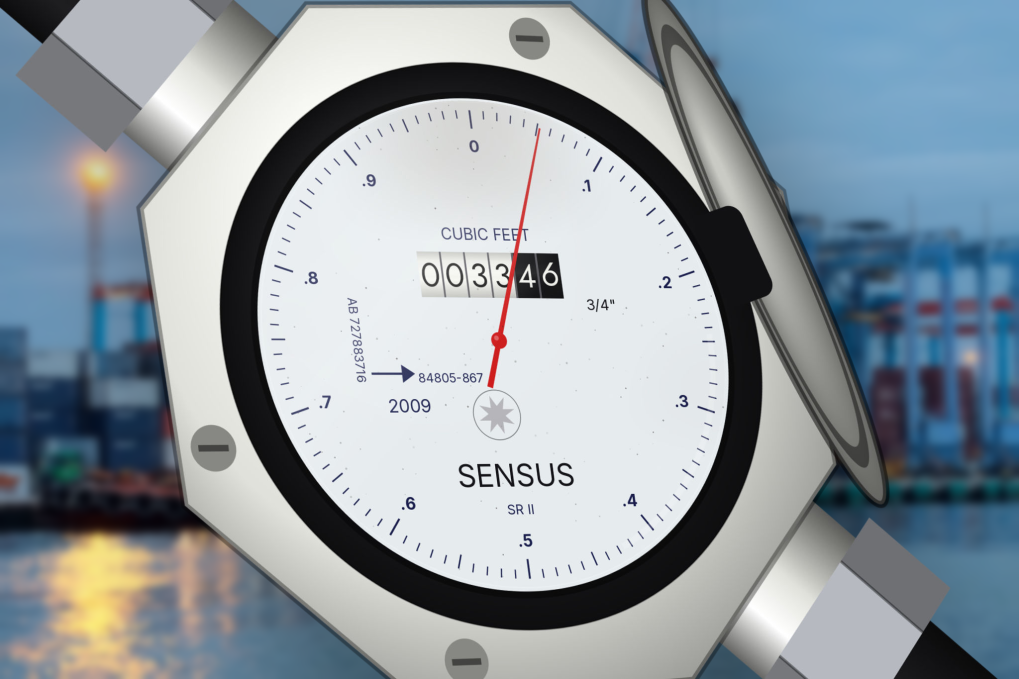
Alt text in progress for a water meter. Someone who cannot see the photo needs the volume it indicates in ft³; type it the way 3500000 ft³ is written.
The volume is 3346.05 ft³
